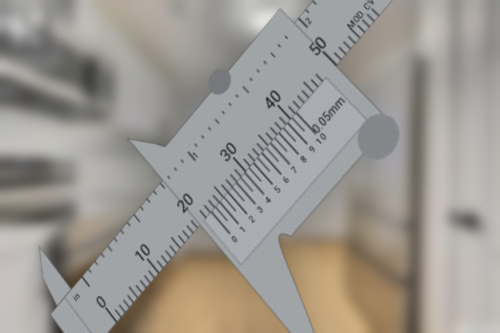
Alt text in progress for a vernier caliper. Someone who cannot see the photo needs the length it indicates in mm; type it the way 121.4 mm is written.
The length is 22.2 mm
